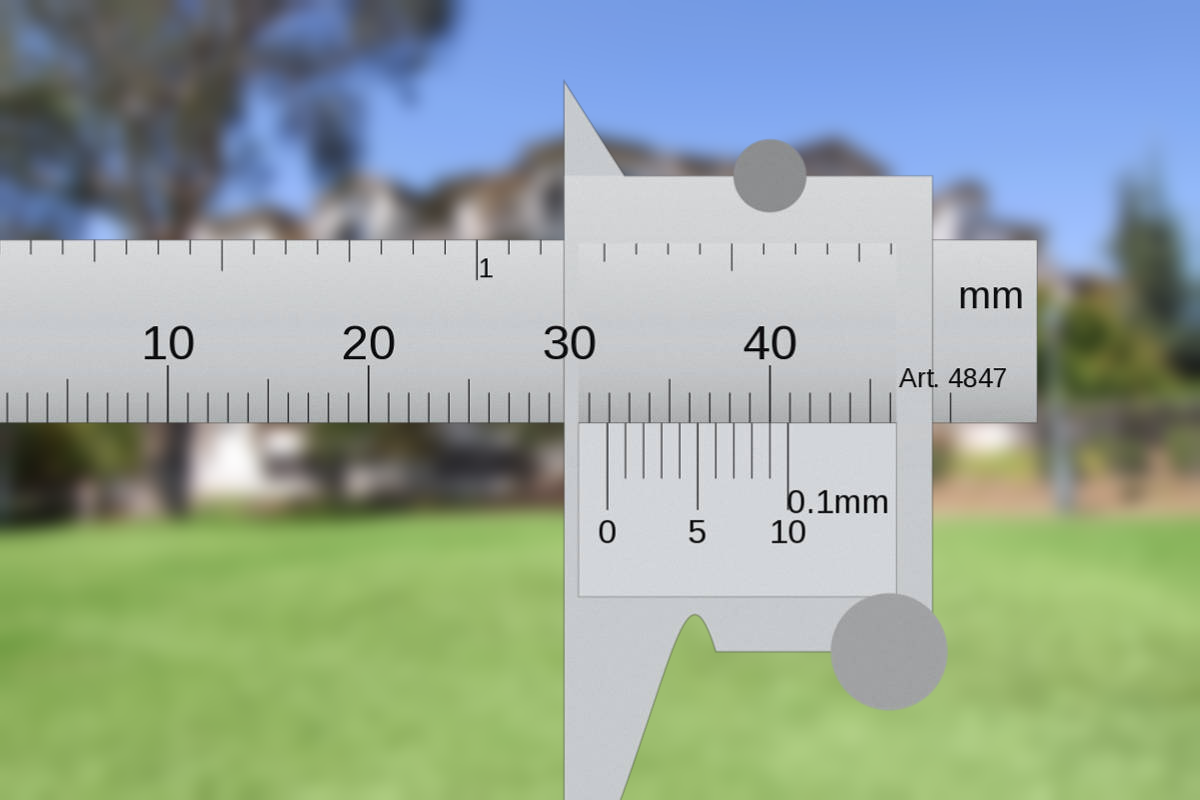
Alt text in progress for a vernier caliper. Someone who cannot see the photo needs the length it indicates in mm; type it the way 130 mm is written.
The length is 31.9 mm
